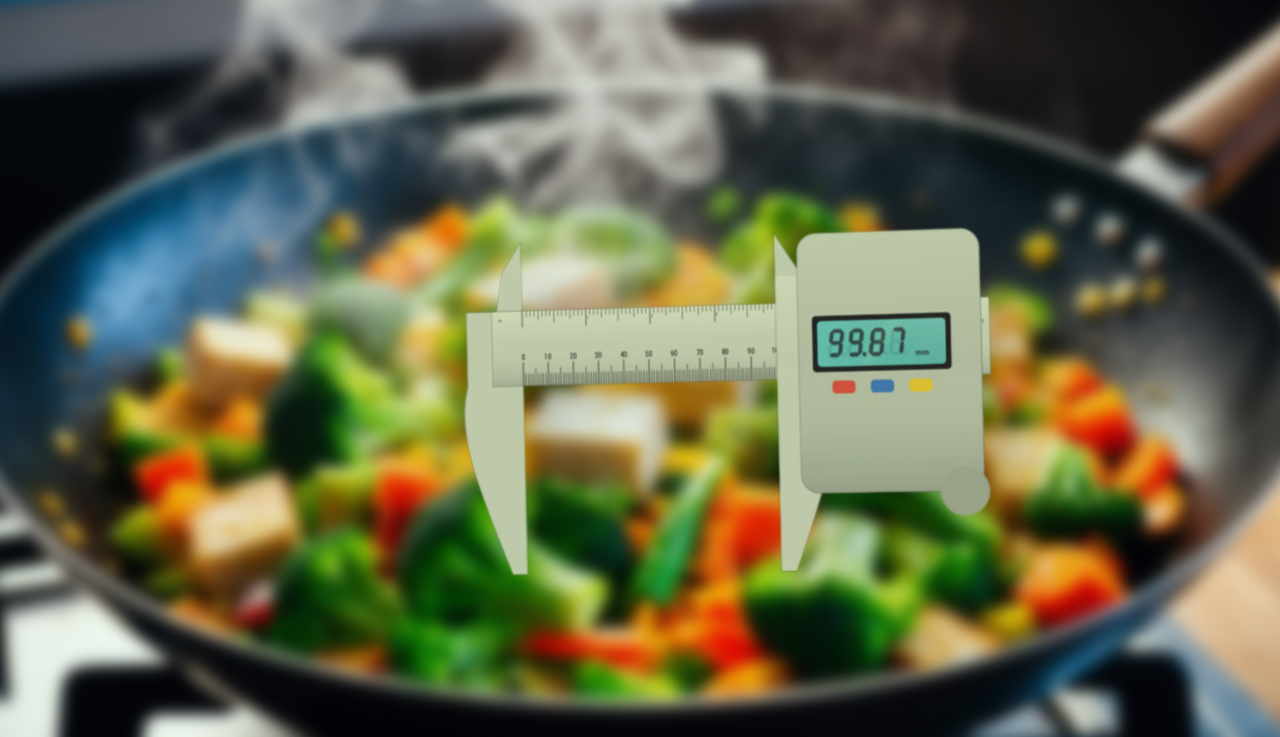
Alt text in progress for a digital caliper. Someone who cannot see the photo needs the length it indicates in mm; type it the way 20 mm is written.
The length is 99.87 mm
